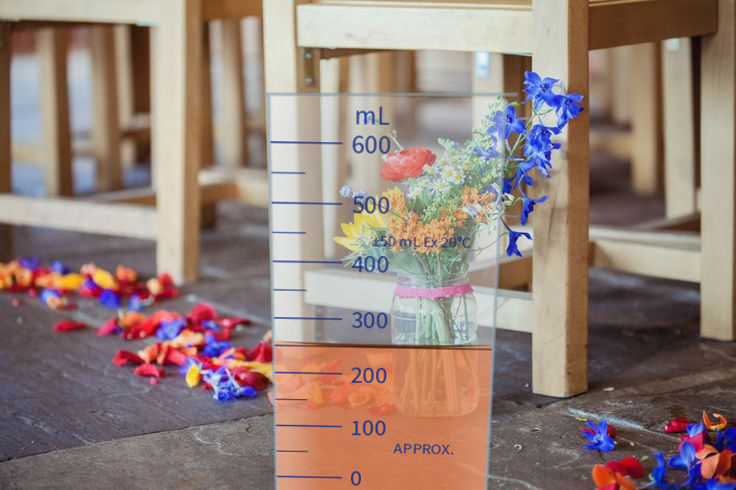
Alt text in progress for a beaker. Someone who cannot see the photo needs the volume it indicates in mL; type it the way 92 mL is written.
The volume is 250 mL
